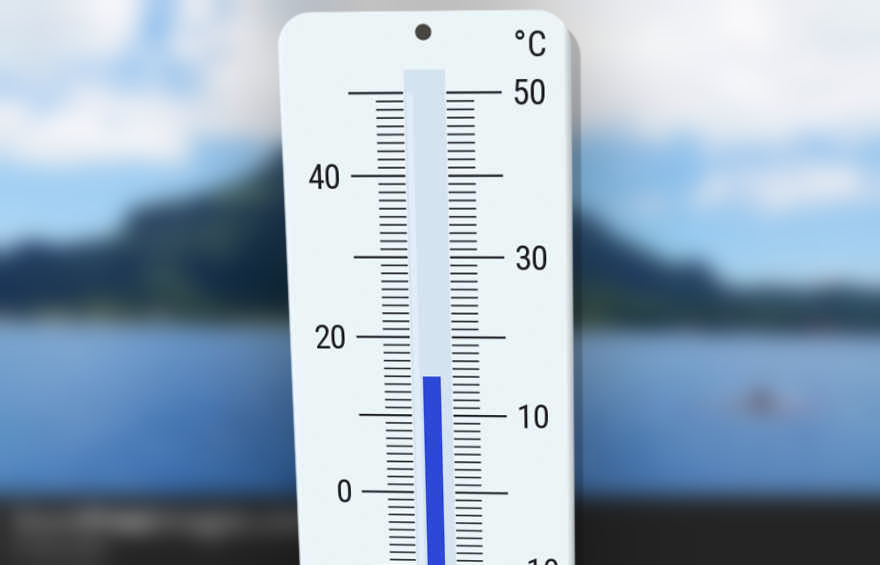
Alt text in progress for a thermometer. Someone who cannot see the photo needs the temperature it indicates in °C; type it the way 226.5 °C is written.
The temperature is 15 °C
